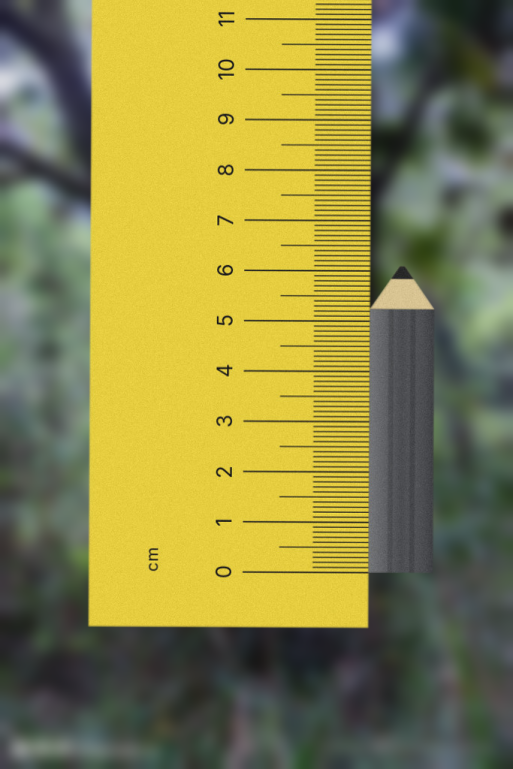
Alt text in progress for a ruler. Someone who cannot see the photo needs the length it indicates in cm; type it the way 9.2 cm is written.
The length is 6.1 cm
